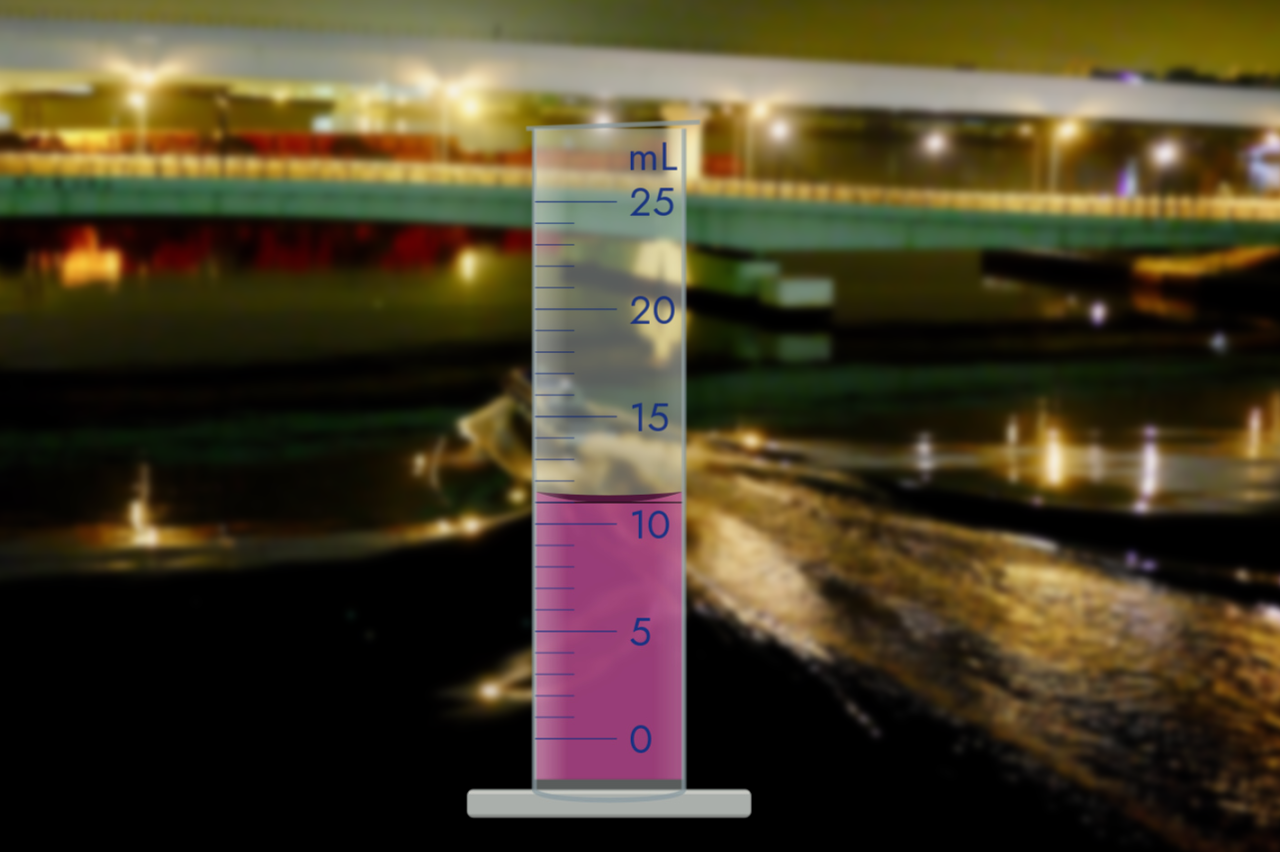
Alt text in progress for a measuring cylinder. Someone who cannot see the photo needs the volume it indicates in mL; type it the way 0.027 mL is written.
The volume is 11 mL
